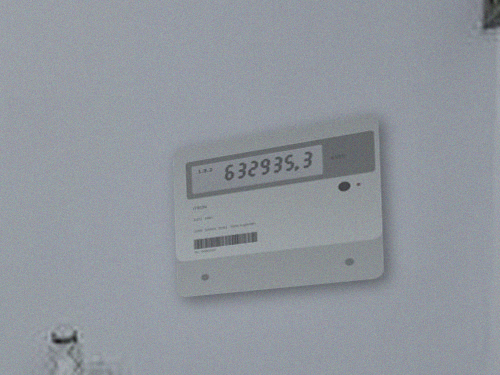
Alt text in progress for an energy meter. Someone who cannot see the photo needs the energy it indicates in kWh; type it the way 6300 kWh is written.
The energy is 632935.3 kWh
